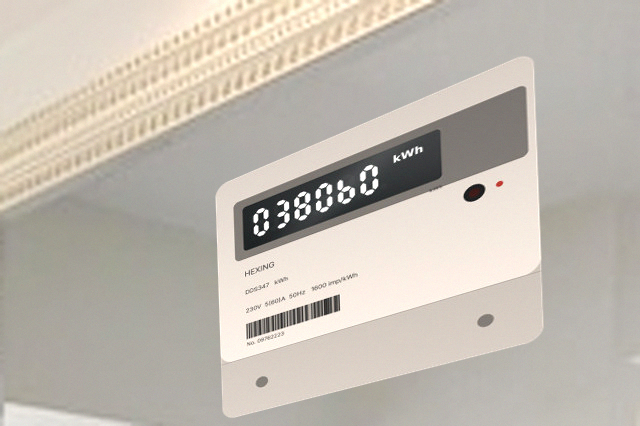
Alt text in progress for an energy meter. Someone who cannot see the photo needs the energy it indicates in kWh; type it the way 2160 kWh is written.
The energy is 38060 kWh
